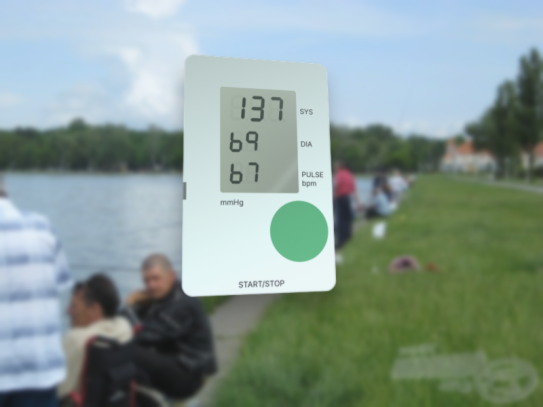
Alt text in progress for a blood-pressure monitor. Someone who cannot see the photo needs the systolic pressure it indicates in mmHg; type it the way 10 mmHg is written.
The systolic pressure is 137 mmHg
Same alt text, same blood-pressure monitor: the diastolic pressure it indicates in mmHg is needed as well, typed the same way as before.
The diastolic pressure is 69 mmHg
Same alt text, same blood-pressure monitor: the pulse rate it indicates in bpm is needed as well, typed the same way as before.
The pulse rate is 67 bpm
